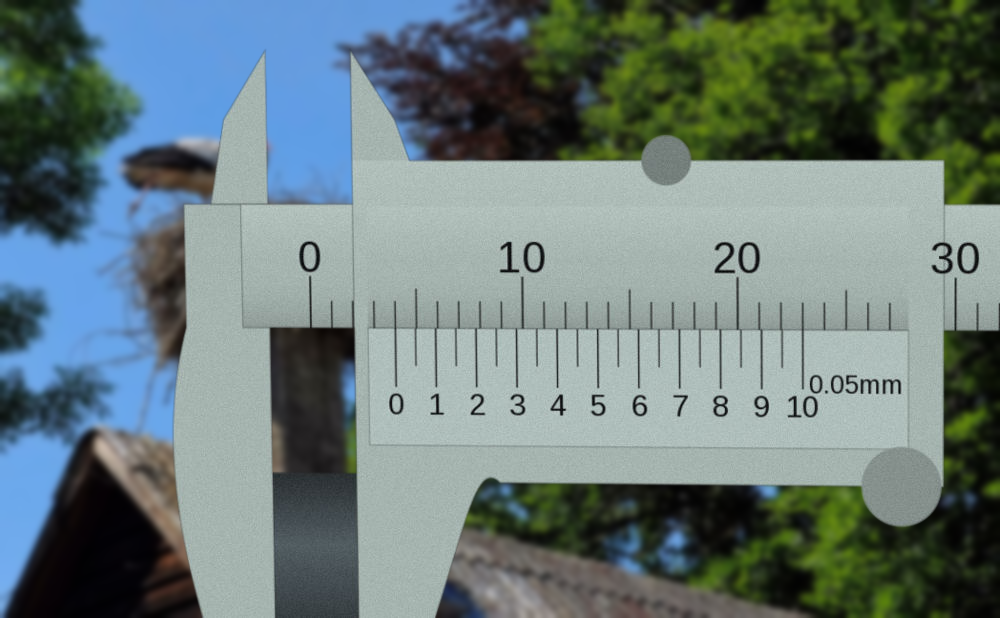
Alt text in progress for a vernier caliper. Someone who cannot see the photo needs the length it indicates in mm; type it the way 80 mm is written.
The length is 4.0 mm
